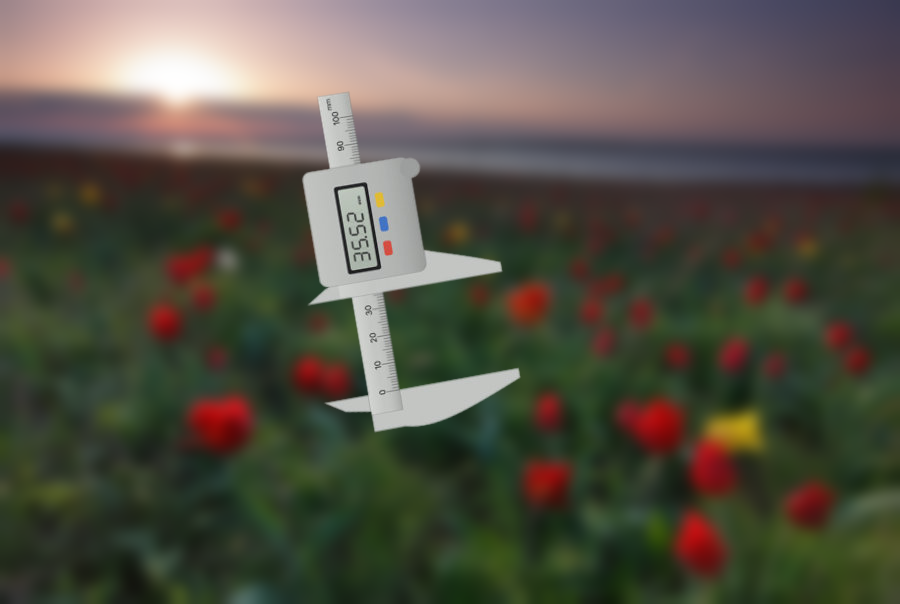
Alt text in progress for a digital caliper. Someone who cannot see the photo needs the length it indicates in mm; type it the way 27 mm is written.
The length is 35.52 mm
